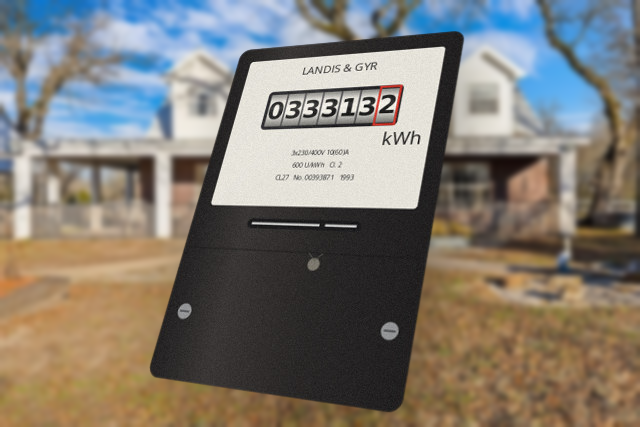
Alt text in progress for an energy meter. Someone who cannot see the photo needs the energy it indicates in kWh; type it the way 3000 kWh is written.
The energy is 33313.2 kWh
